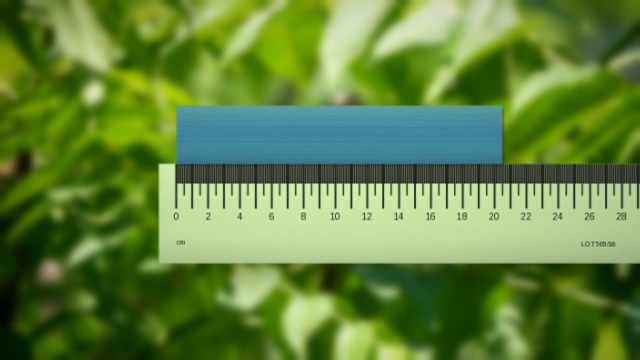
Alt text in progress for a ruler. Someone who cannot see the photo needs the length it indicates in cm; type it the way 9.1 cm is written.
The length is 20.5 cm
